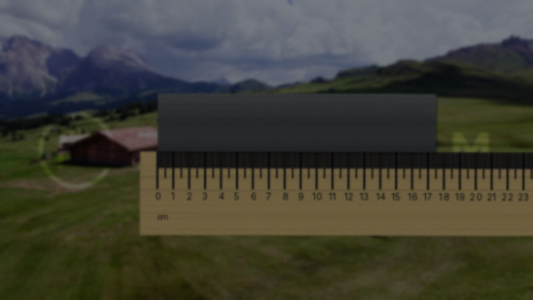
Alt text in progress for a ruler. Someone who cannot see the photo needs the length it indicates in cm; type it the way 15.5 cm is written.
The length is 17.5 cm
